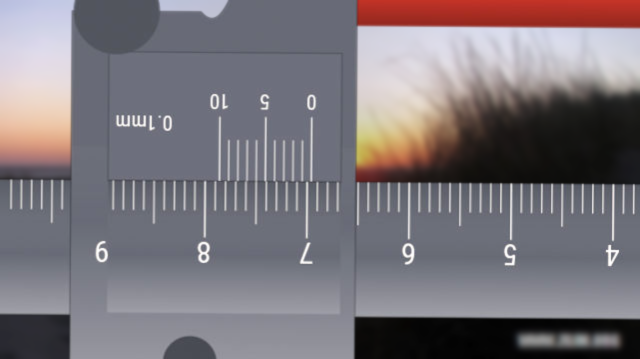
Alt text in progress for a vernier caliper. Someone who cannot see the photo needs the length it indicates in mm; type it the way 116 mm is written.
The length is 69.6 mm
